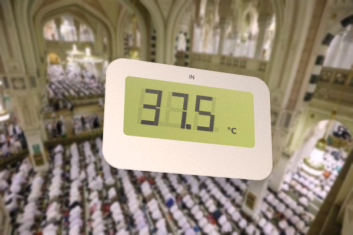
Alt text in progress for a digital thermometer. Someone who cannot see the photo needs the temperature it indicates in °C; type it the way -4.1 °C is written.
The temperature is 37.5 °C
